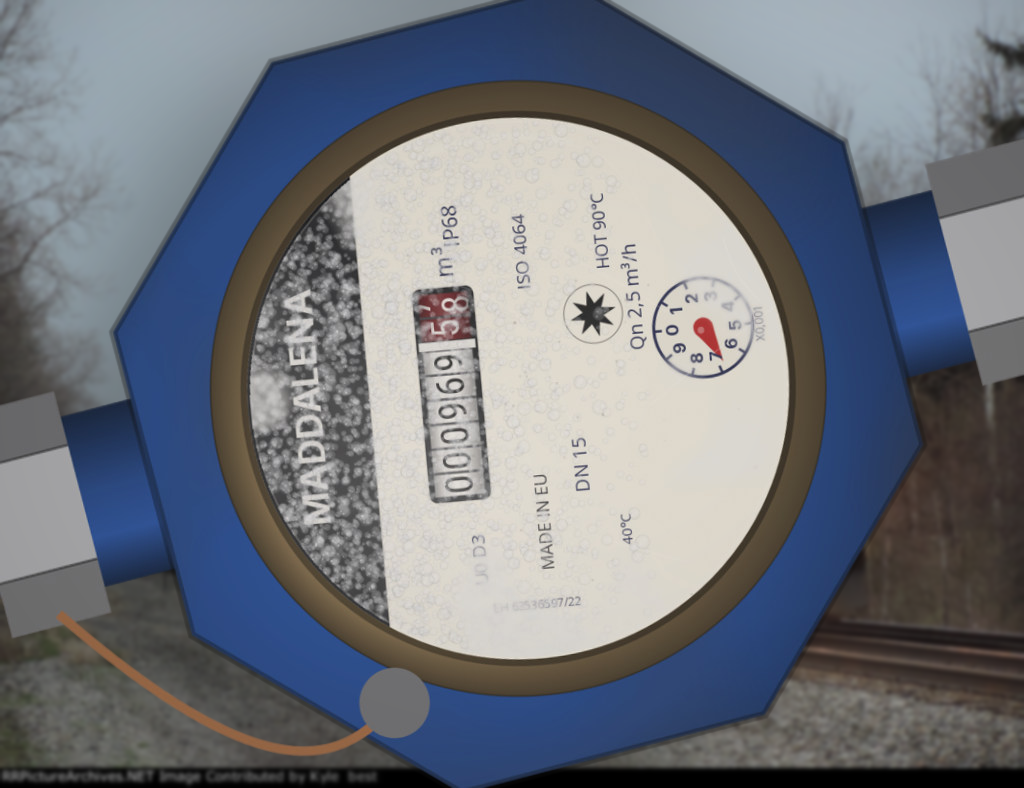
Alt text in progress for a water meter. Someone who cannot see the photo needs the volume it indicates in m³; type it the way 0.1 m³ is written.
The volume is 969.576 m³
